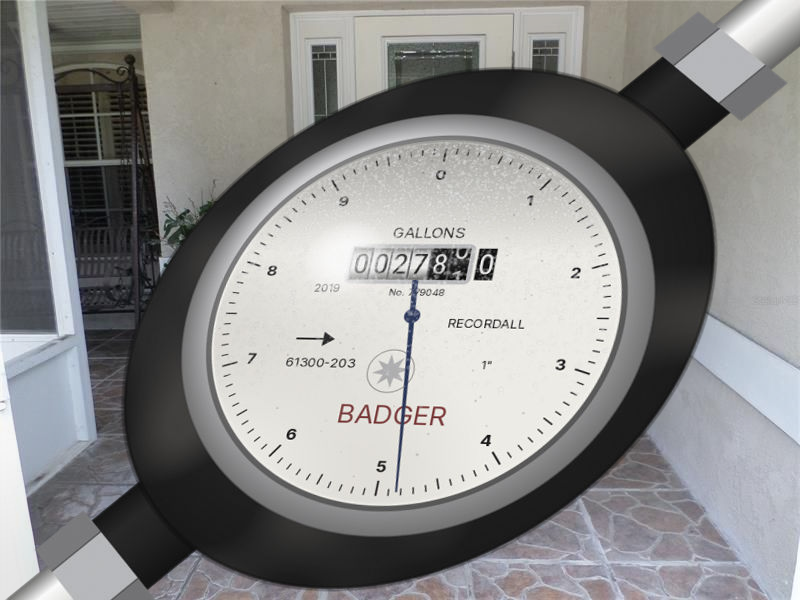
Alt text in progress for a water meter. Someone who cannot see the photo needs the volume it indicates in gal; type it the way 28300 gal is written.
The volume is 27804.8 gal
